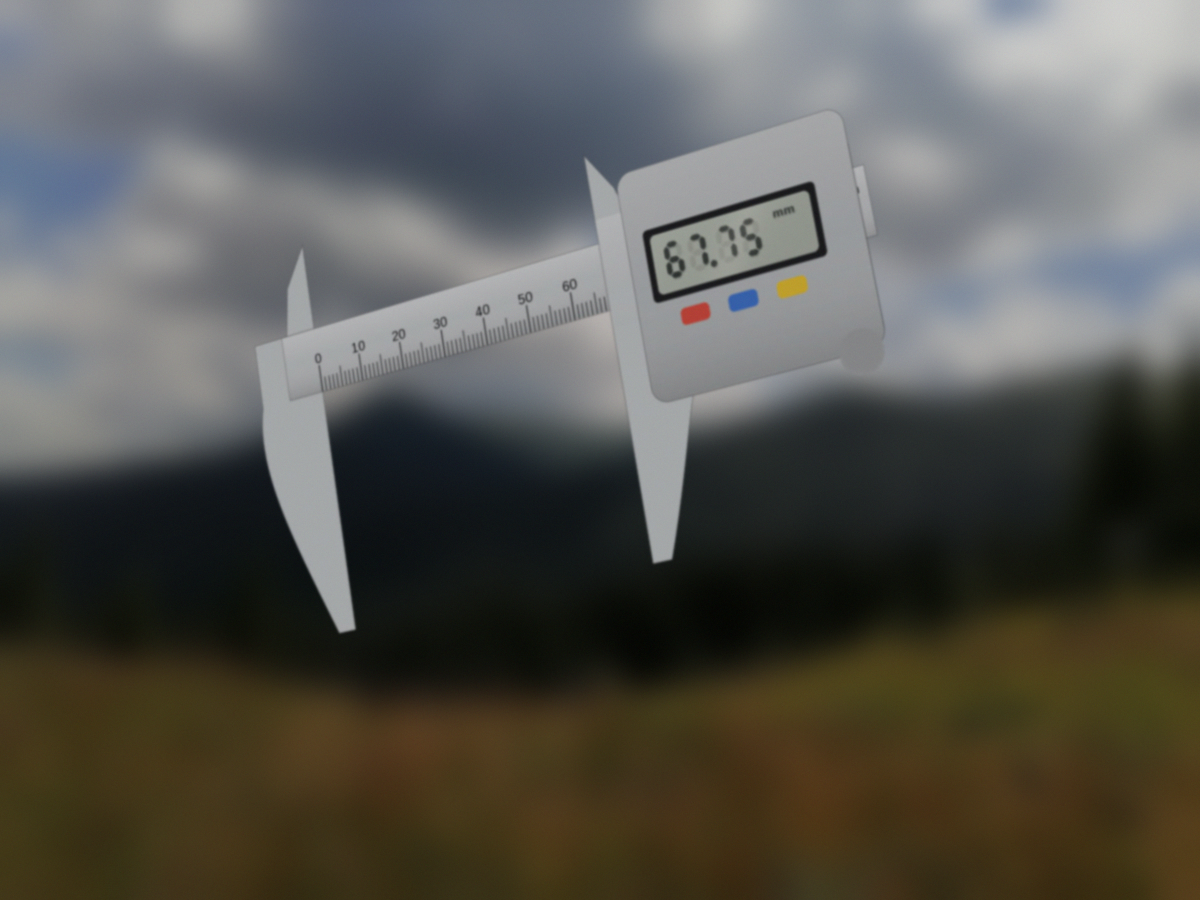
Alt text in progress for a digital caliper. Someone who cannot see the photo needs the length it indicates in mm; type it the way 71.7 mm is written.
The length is 67.75 mm
